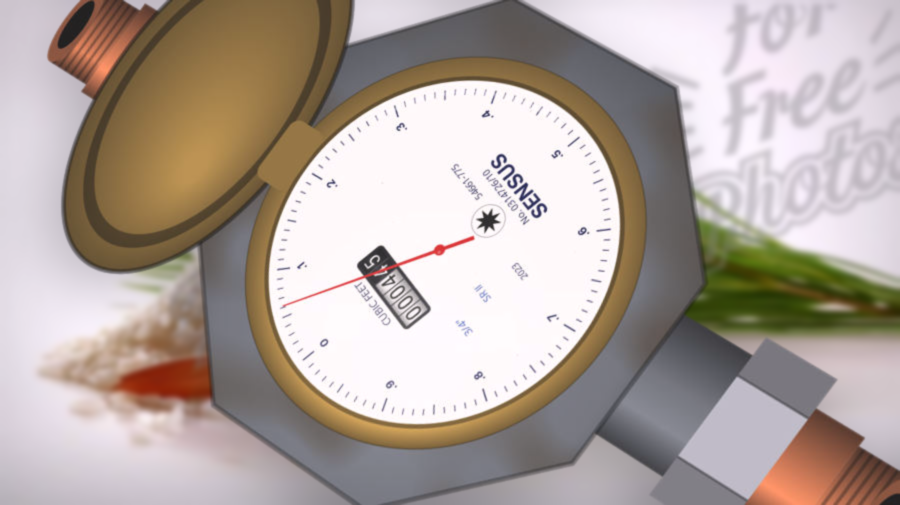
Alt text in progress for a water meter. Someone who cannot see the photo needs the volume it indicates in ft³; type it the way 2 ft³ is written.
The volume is 445.06 ft³
